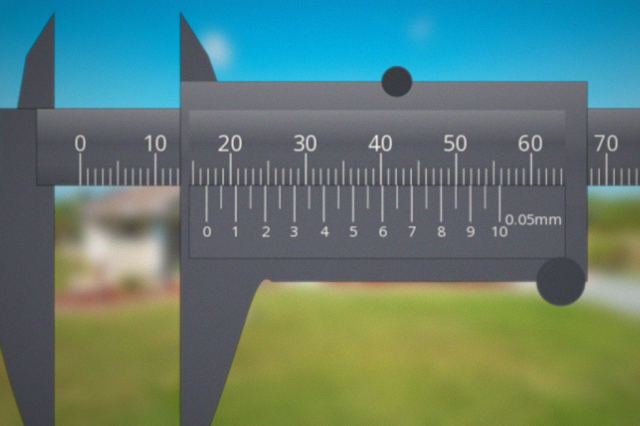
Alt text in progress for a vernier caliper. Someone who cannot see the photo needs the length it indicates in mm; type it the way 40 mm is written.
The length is 16.8 mm
